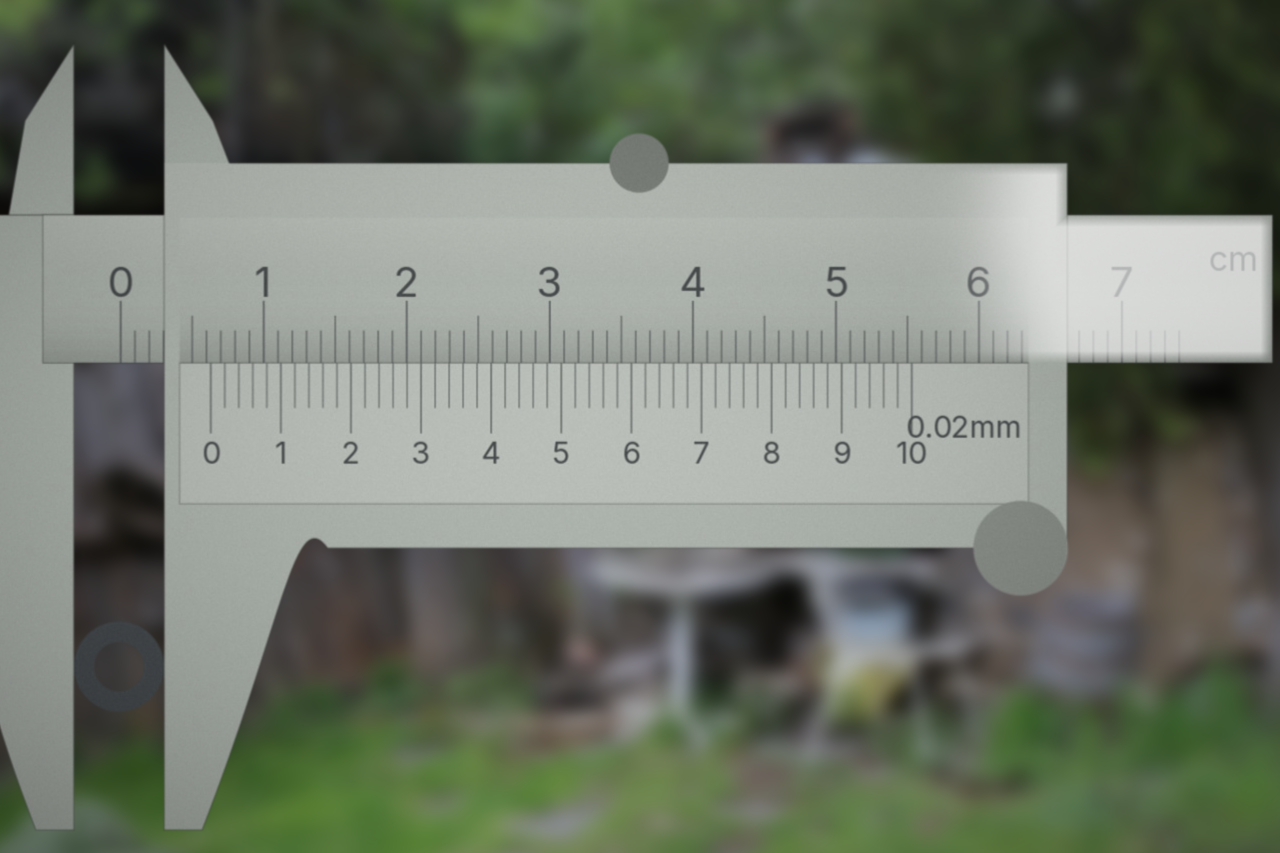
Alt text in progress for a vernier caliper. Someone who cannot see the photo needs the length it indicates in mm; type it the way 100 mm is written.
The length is 6.3 mm
